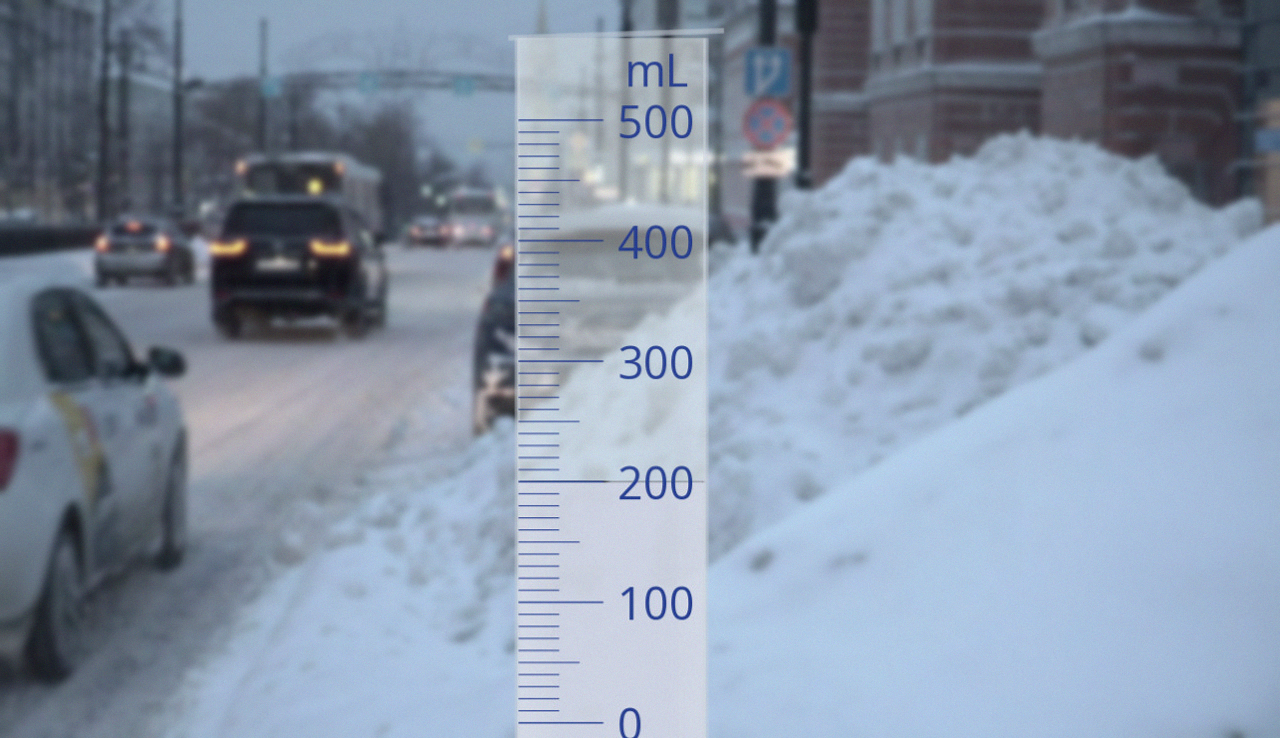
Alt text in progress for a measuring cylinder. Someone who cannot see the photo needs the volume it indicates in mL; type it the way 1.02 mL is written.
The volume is 200 mL
